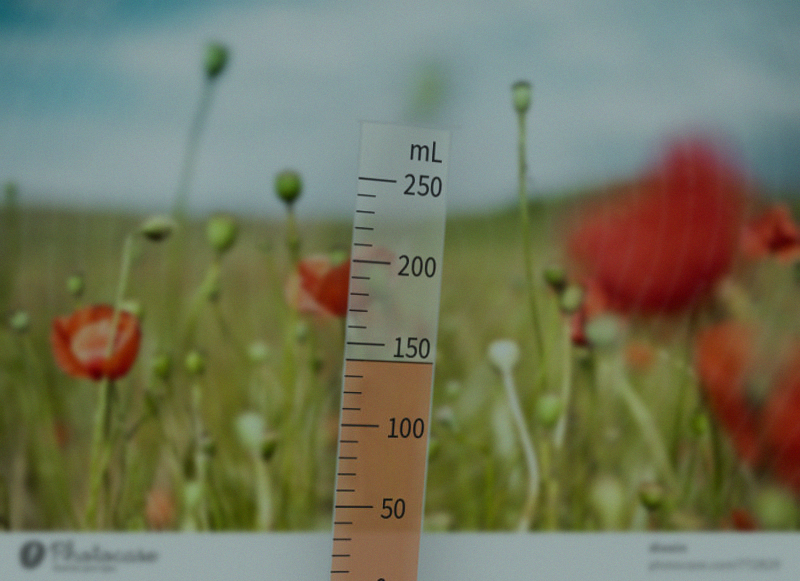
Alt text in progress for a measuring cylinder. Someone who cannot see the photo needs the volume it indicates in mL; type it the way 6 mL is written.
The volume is 140 mL
